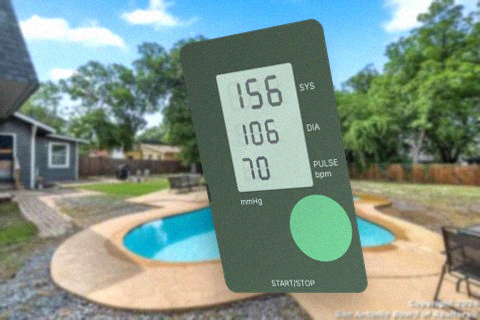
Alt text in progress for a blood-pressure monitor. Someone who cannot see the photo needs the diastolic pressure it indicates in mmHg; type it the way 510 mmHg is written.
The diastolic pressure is 106 mmHg
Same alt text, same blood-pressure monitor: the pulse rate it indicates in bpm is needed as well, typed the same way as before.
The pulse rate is 70 bpm
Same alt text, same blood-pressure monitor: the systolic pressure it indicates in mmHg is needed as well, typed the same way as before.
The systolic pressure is 156 mmHg
